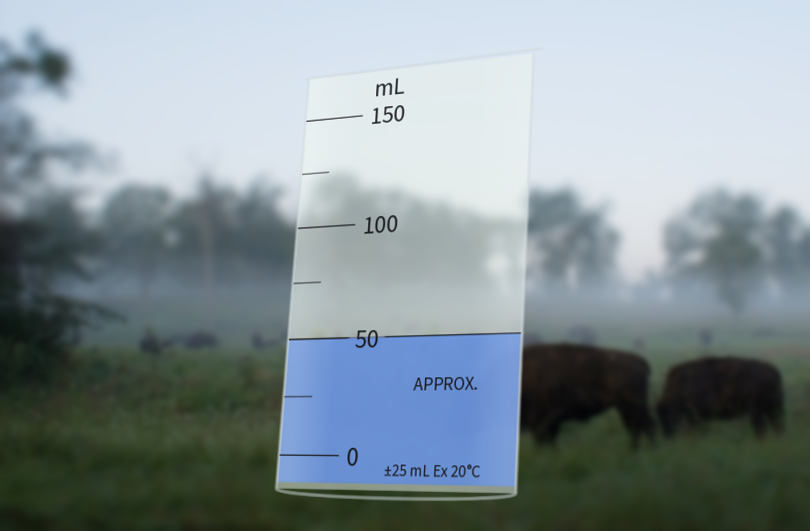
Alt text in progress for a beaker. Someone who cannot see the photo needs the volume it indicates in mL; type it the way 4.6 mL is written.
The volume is 50 mL
